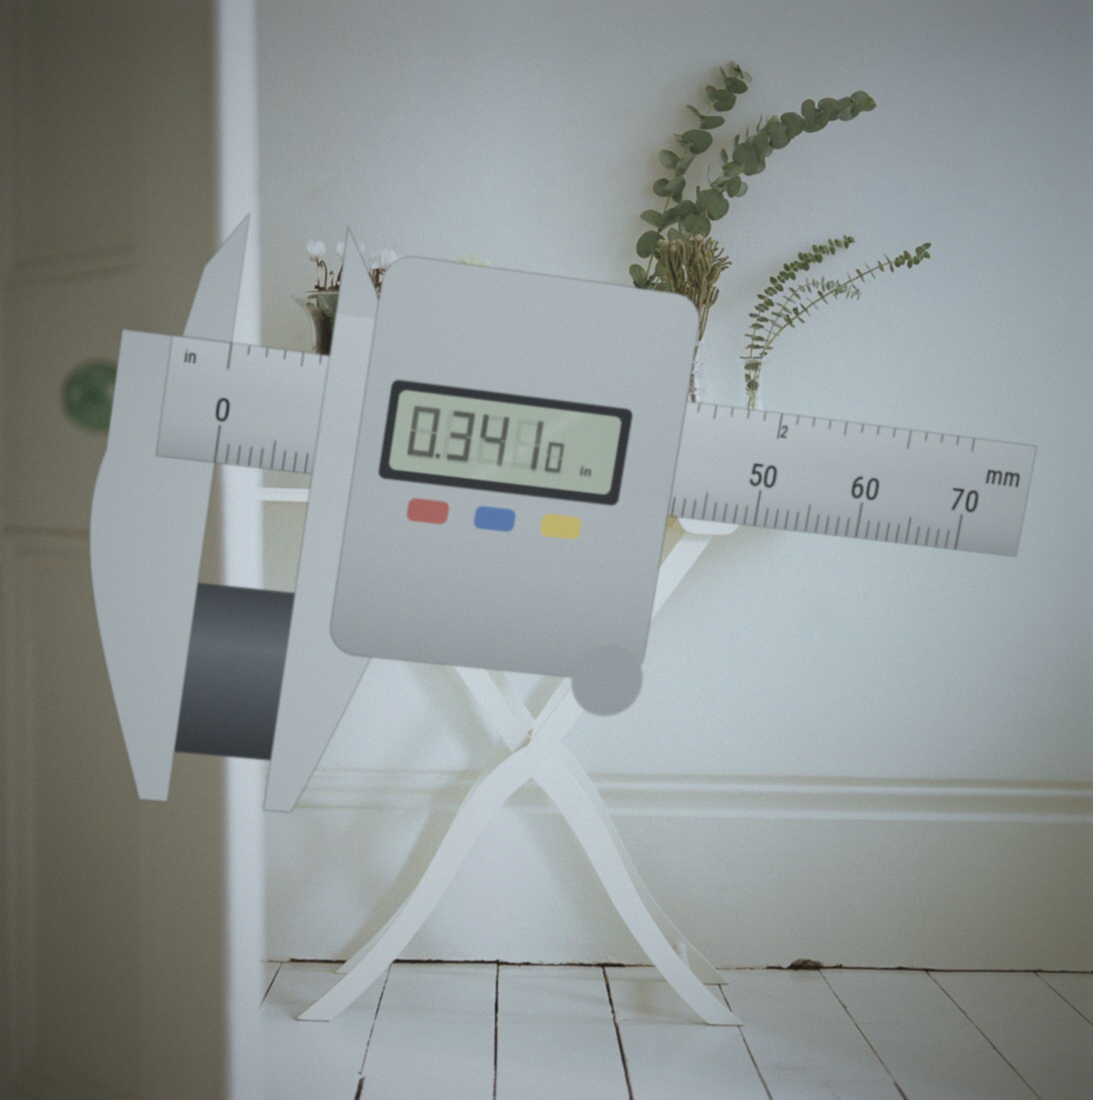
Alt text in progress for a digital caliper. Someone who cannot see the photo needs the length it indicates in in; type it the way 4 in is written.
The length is 0.3410 in
